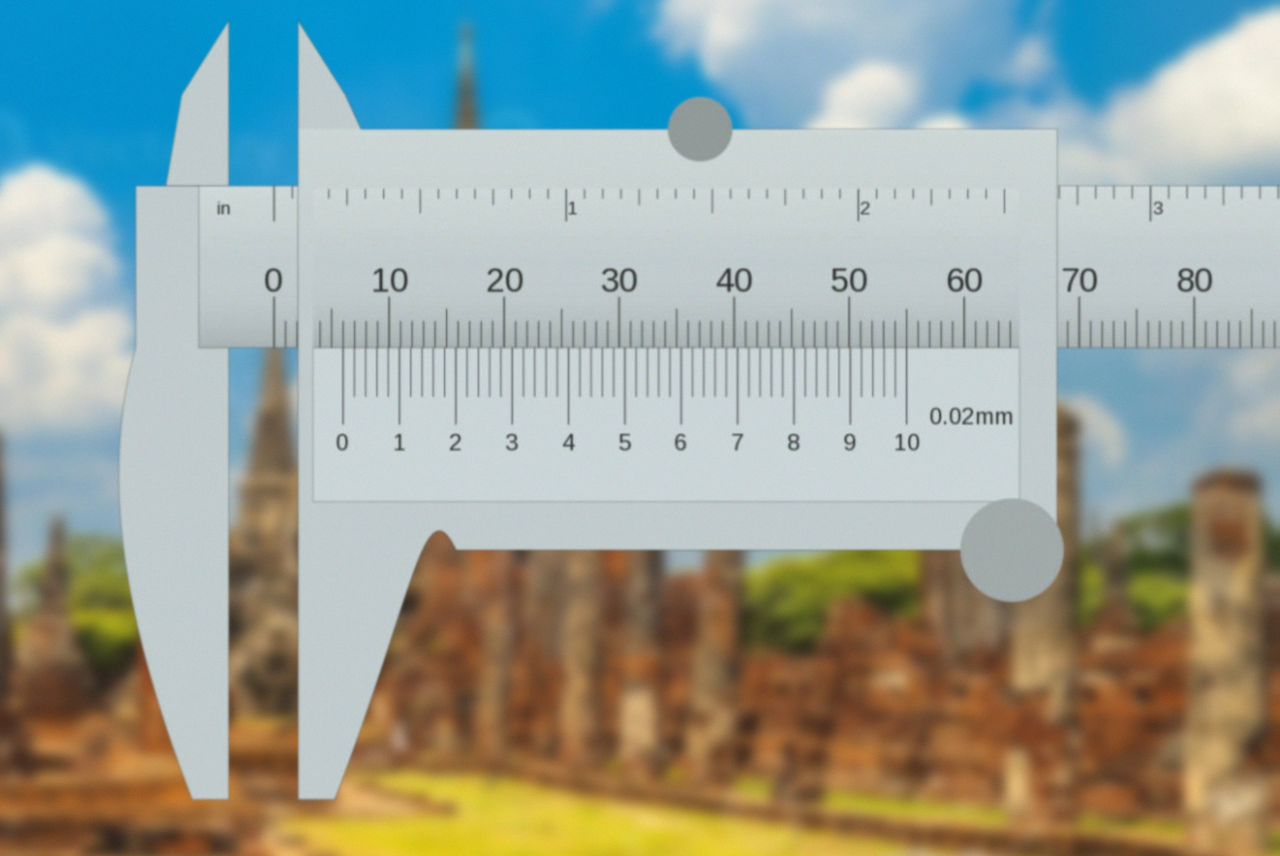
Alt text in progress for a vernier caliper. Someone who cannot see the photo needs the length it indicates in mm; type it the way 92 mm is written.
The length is 6.0 mm
